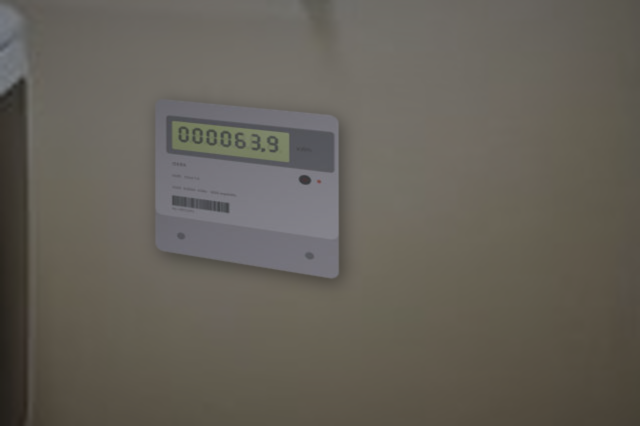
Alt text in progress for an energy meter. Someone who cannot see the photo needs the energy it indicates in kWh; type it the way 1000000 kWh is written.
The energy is 63.9 kWh
